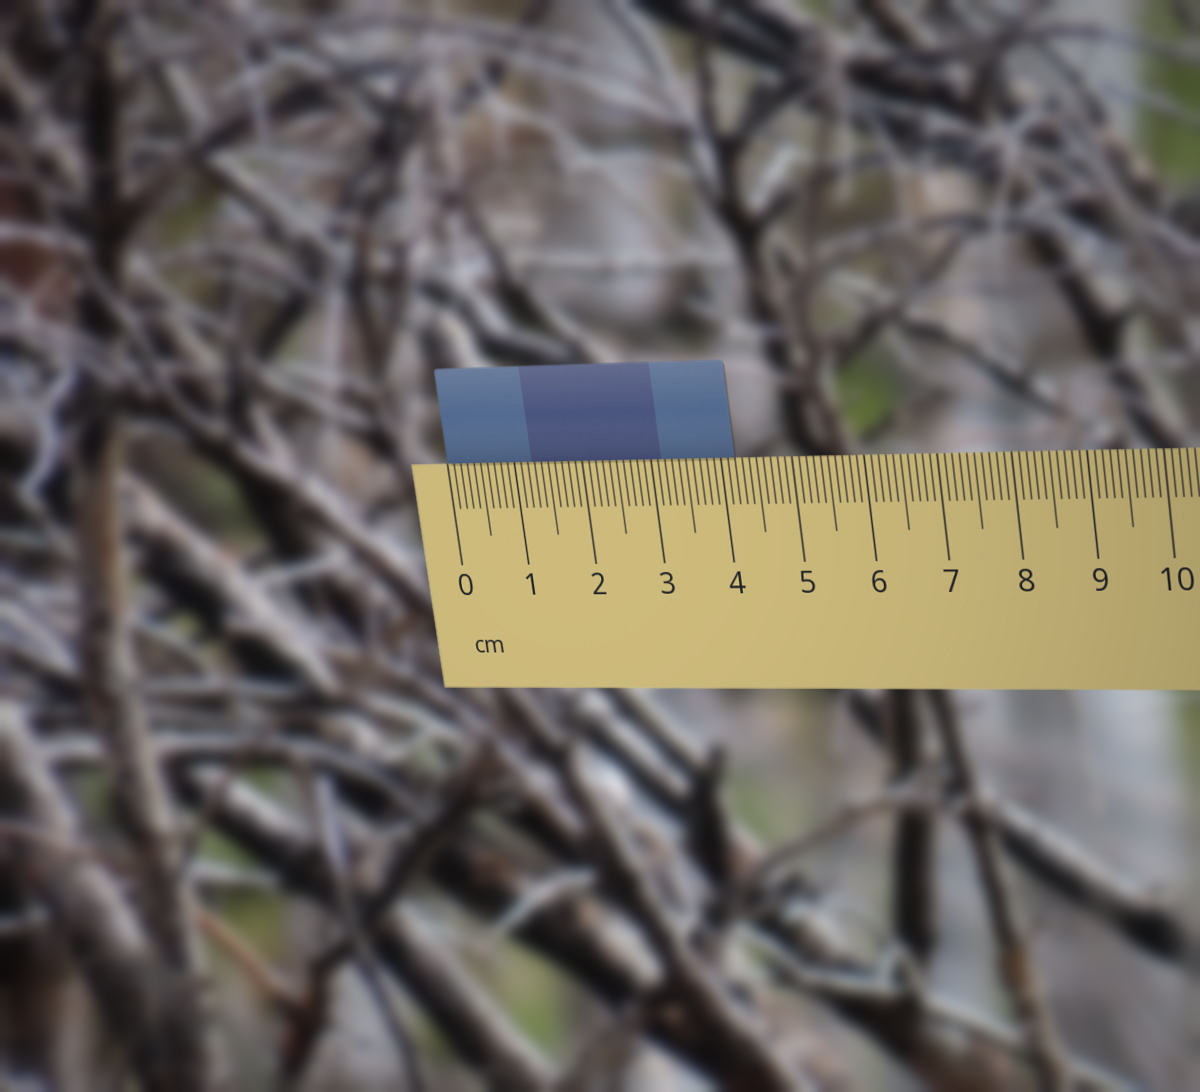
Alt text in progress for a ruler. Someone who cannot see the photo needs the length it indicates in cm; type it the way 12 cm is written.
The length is 4.2 cm
